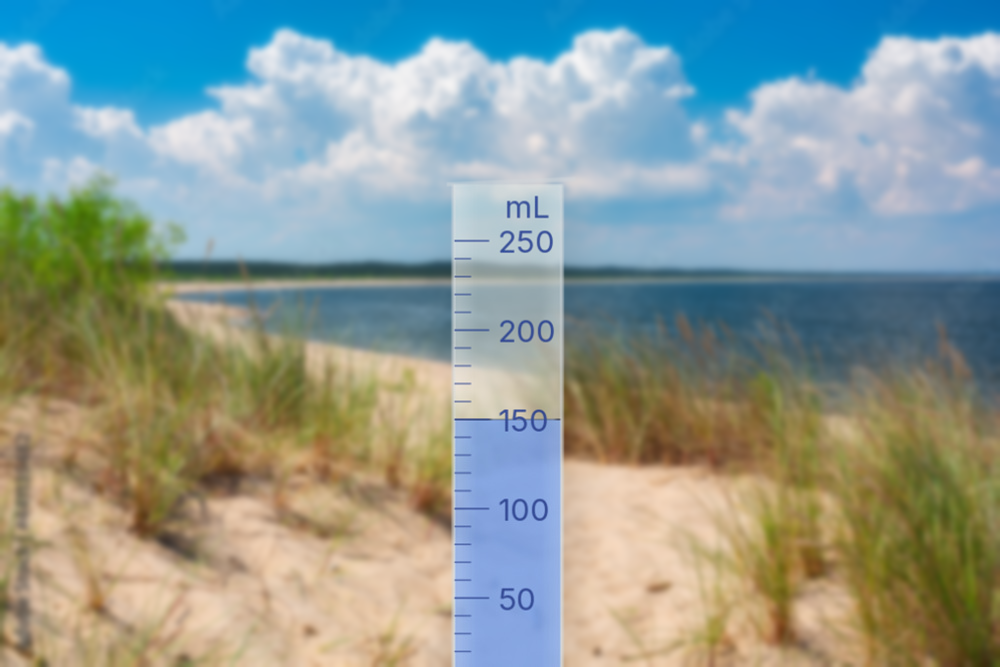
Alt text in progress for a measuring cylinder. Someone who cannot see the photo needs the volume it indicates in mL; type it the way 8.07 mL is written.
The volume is 150 mL
